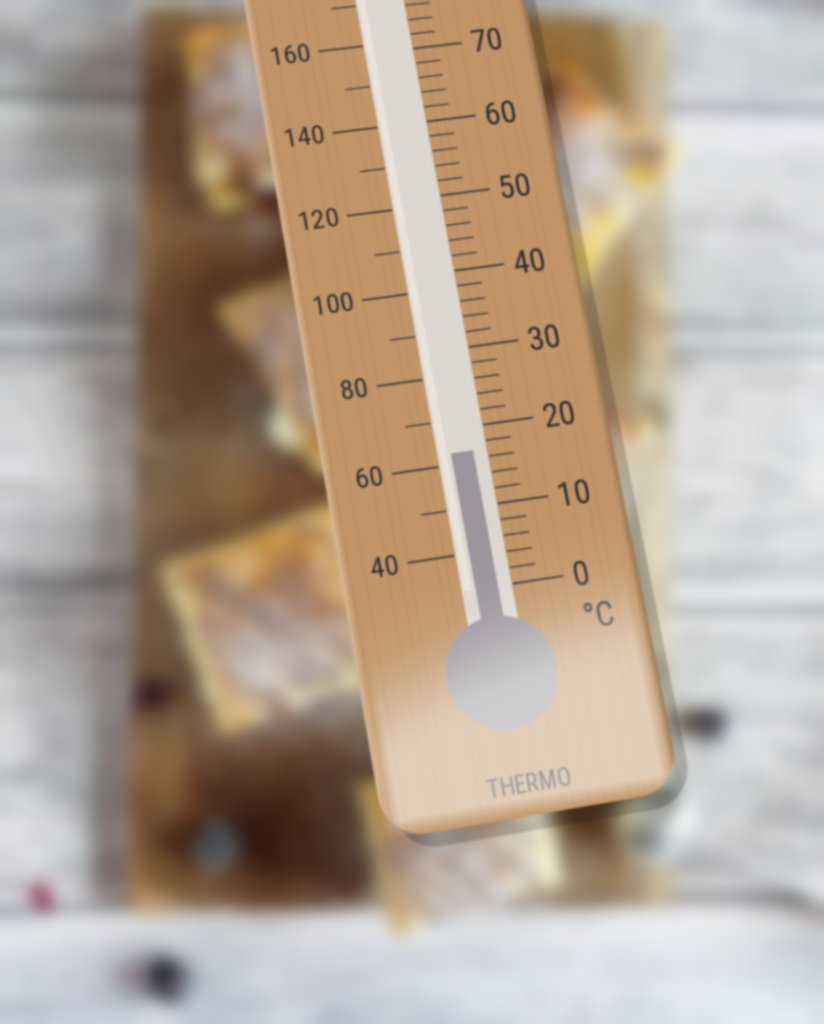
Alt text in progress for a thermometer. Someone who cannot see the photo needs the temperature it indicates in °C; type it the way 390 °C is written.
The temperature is 17 °C
